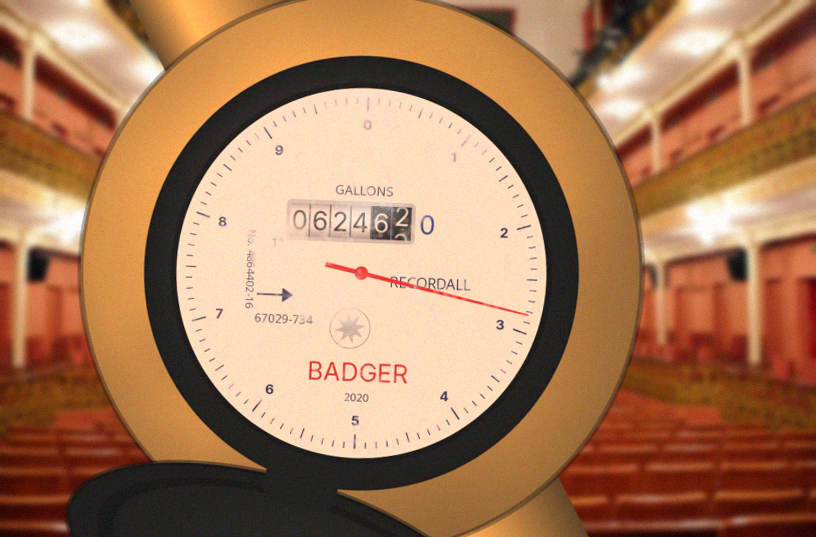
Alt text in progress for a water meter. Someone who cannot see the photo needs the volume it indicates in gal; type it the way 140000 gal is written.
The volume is 624622.8 gal
